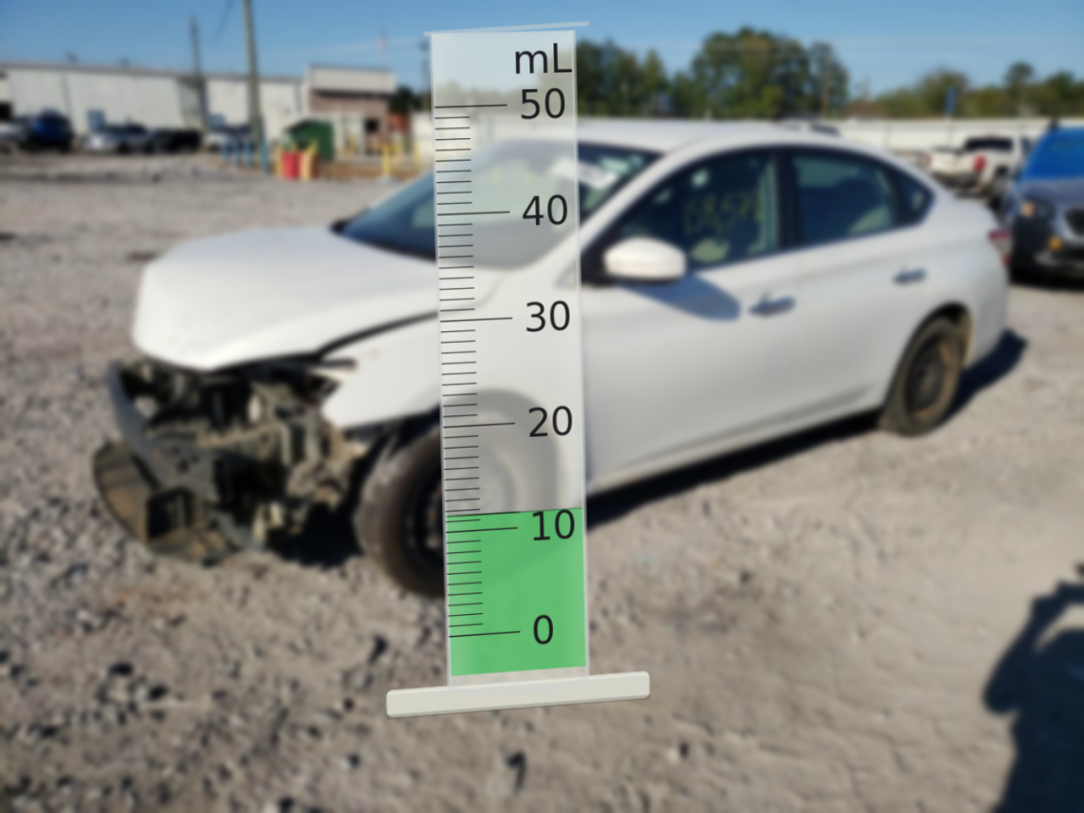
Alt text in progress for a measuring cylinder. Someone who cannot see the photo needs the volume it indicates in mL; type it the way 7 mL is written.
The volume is 11.5 mL
